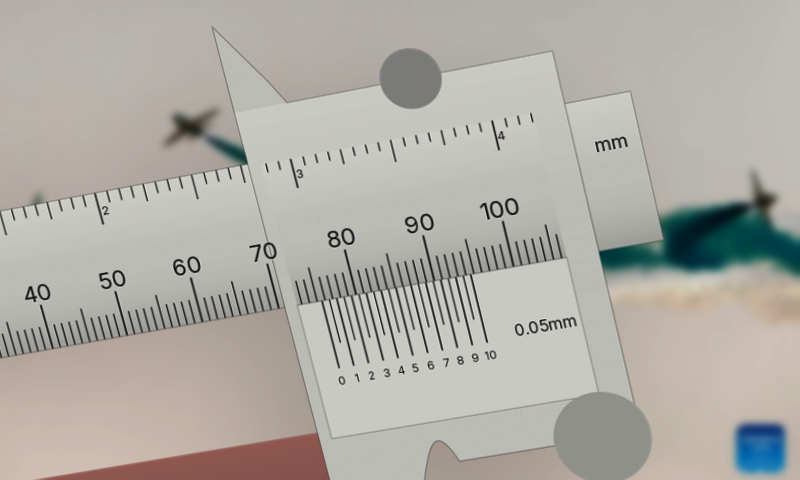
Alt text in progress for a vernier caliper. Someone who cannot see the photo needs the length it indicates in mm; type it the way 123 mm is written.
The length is 75.6 mm
